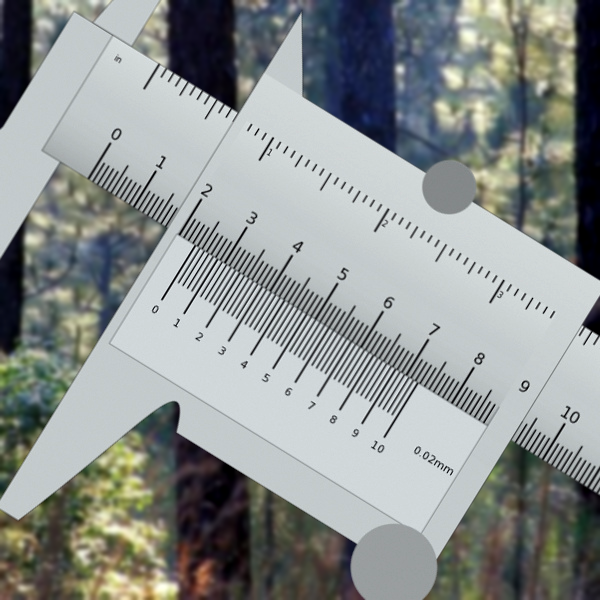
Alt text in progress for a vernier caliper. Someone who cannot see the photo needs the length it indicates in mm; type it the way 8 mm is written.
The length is 23.6 mm
